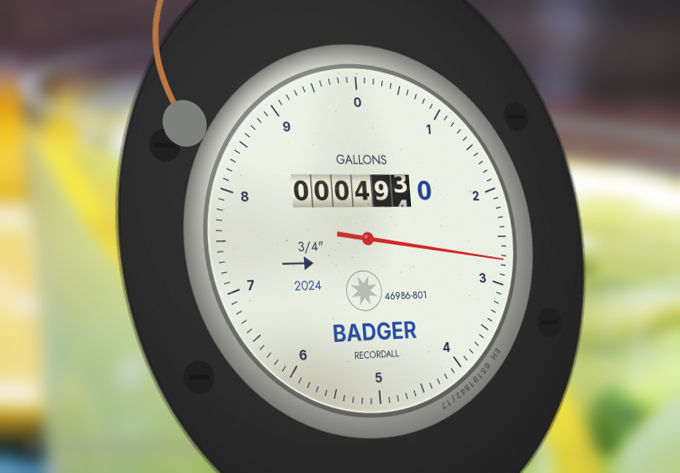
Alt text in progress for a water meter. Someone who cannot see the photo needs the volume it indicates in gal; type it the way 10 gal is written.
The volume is 4932.7 gal
